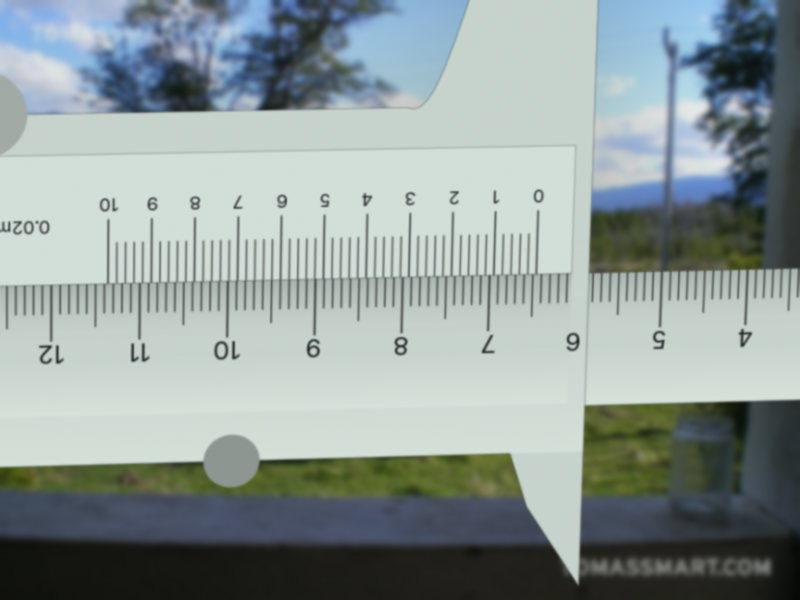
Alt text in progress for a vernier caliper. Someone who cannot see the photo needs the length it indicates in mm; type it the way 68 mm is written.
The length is 64.6 mm
